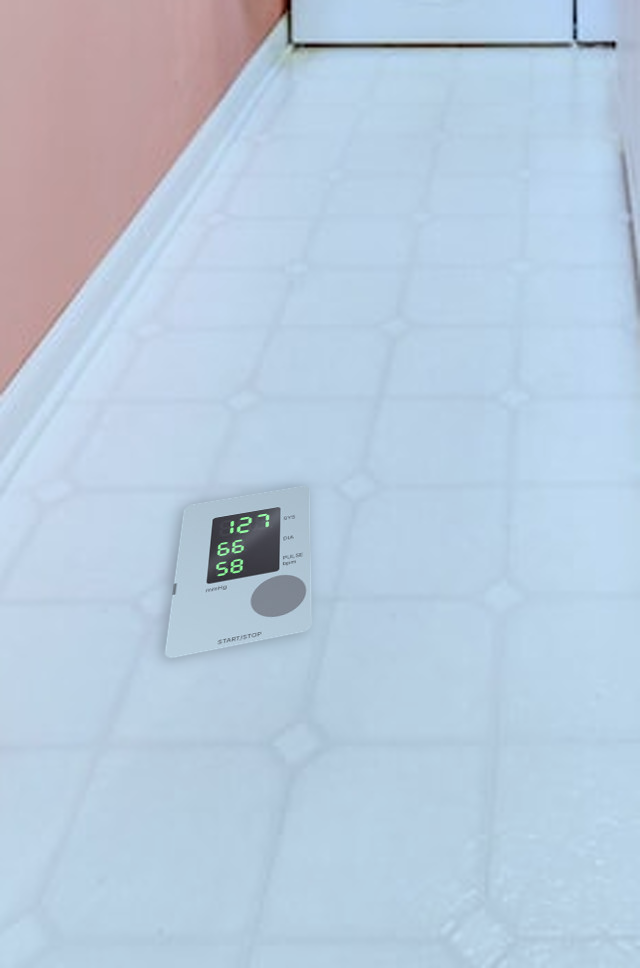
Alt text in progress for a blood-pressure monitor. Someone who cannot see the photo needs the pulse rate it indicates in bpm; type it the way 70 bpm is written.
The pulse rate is 58 bpm
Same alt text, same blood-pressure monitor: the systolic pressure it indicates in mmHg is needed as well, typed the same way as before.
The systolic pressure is 127 mmHg
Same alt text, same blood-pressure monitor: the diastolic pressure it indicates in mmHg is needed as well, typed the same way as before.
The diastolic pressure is 66 mmHg
